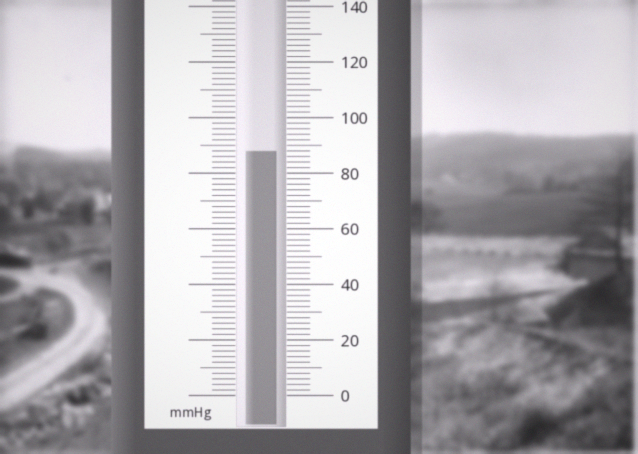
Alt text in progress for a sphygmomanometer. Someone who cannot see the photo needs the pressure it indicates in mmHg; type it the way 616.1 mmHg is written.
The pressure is 88 mmHg
